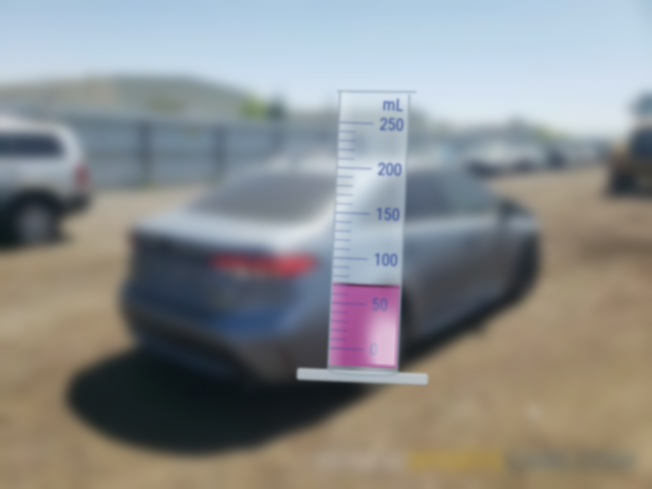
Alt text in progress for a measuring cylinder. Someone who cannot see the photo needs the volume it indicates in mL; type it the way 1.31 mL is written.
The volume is 70 mL
